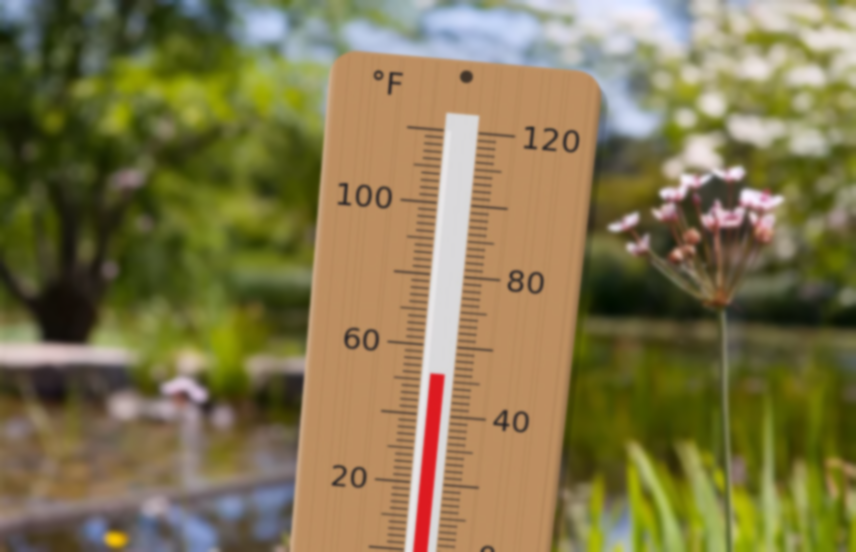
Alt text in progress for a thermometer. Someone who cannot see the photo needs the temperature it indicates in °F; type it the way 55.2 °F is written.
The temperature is 52 °F
